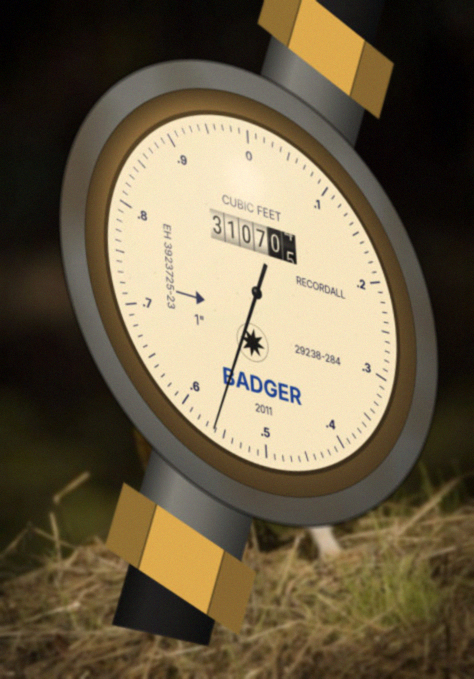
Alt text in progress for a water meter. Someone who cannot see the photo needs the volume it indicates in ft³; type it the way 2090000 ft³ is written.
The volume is 310704.56 ft³
